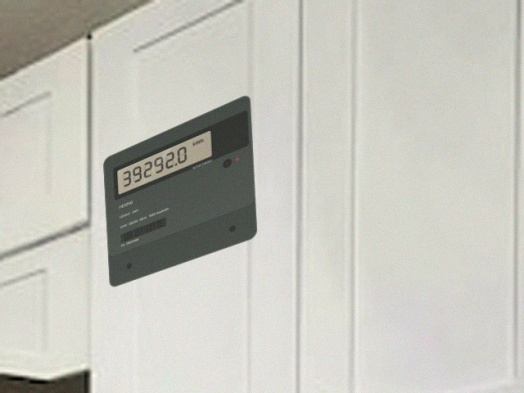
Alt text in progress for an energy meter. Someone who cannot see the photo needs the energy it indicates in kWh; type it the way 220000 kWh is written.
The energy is 39292.0 kWh
